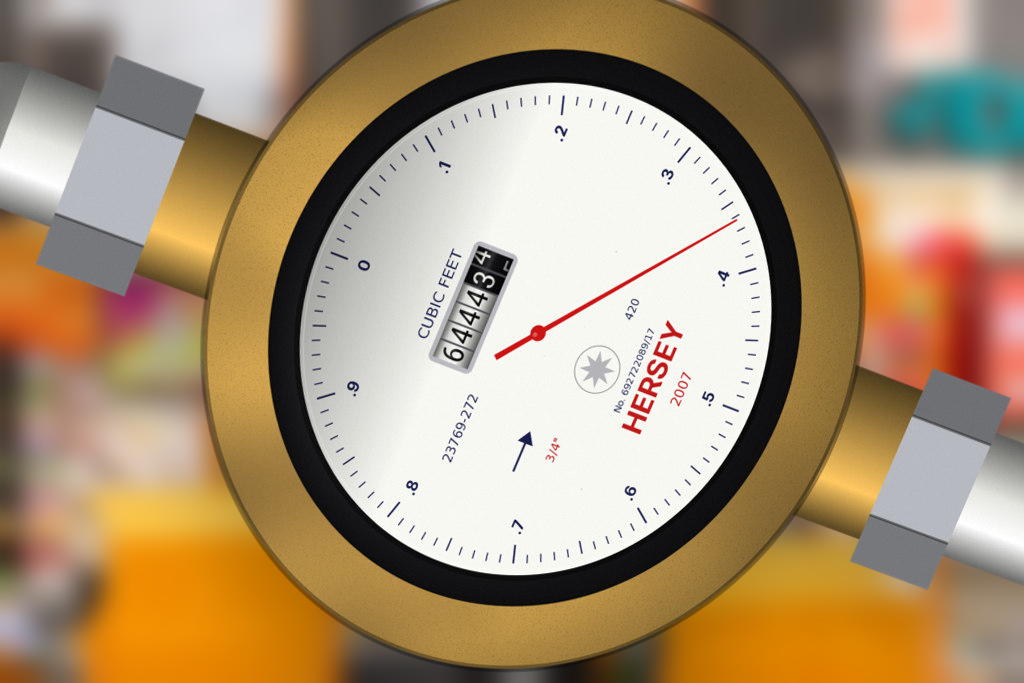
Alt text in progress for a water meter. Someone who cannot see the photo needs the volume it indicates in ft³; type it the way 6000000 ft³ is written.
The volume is 644434.36 ft³
